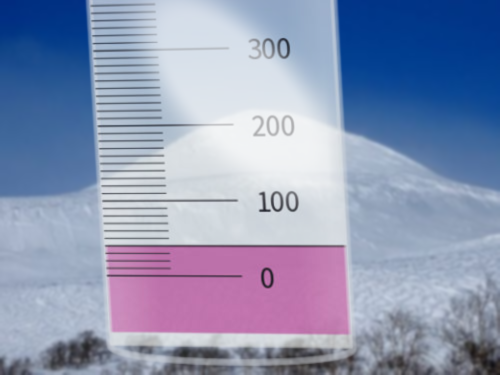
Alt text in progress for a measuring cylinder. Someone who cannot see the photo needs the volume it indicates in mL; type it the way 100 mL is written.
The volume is 40 mL
